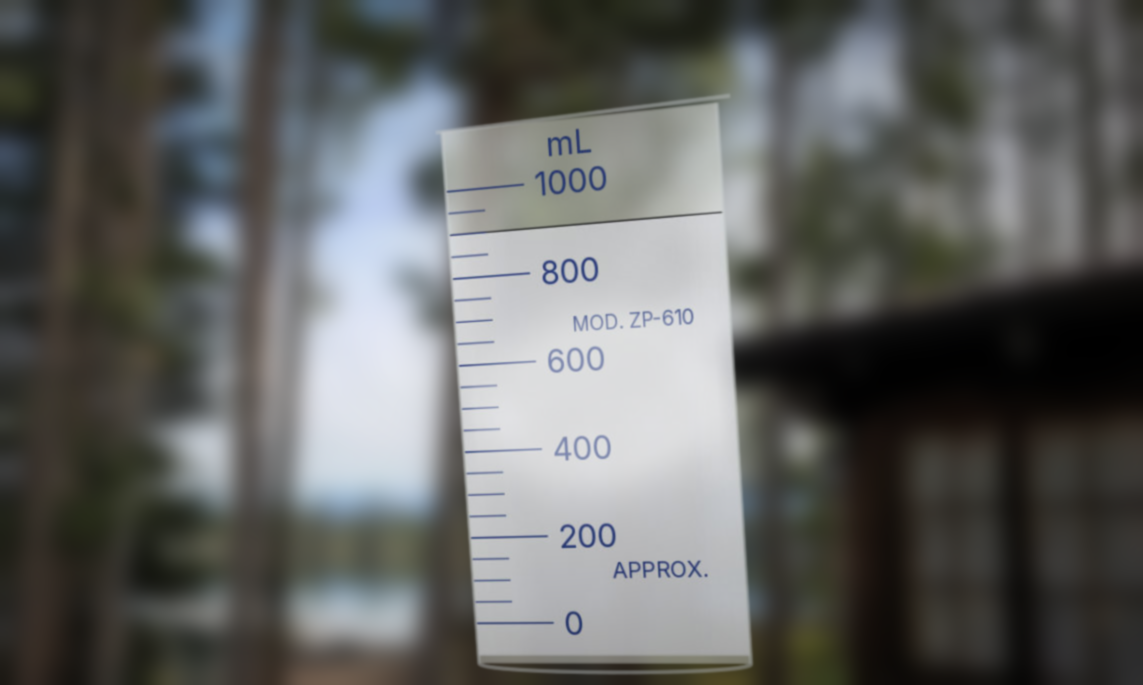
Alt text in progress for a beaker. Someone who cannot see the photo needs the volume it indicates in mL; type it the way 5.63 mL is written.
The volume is 900 mL
